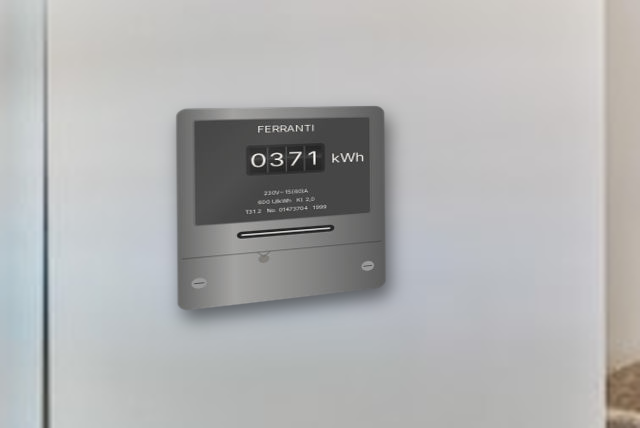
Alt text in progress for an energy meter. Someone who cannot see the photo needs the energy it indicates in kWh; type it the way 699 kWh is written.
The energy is 371 kWh
